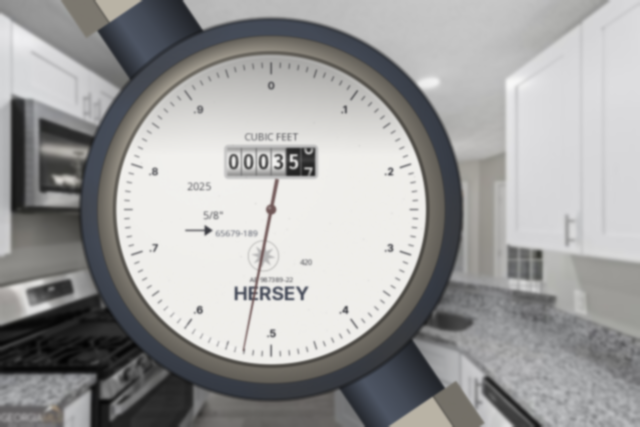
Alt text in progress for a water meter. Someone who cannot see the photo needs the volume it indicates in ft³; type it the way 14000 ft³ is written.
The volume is 356.53 ft³
